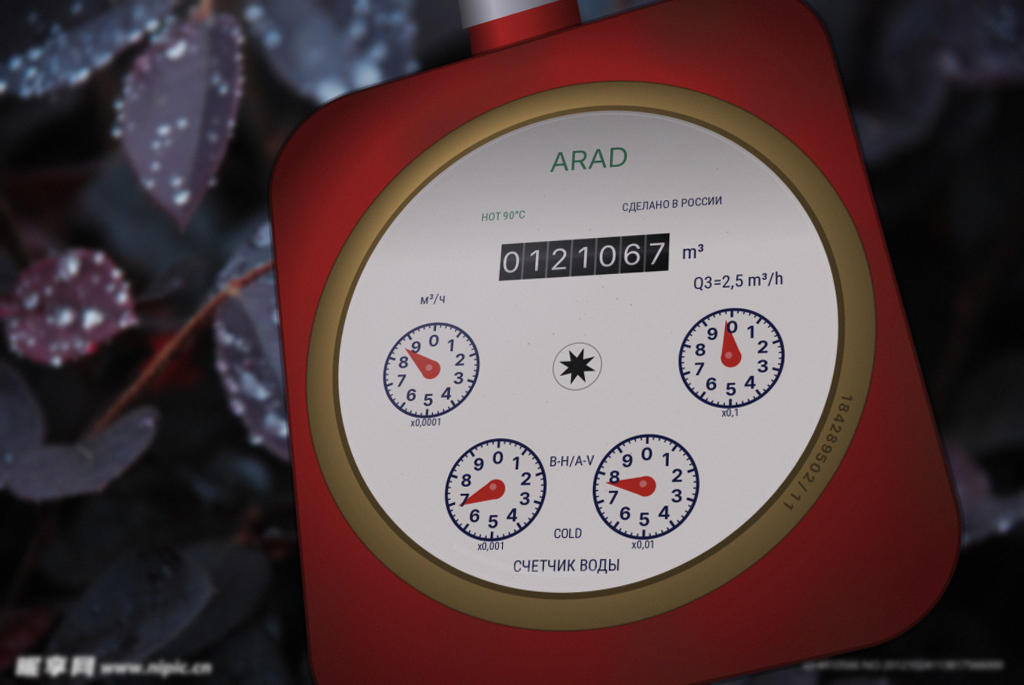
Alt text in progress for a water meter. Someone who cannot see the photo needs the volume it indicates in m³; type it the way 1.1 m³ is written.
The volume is 121066.9768 m³
